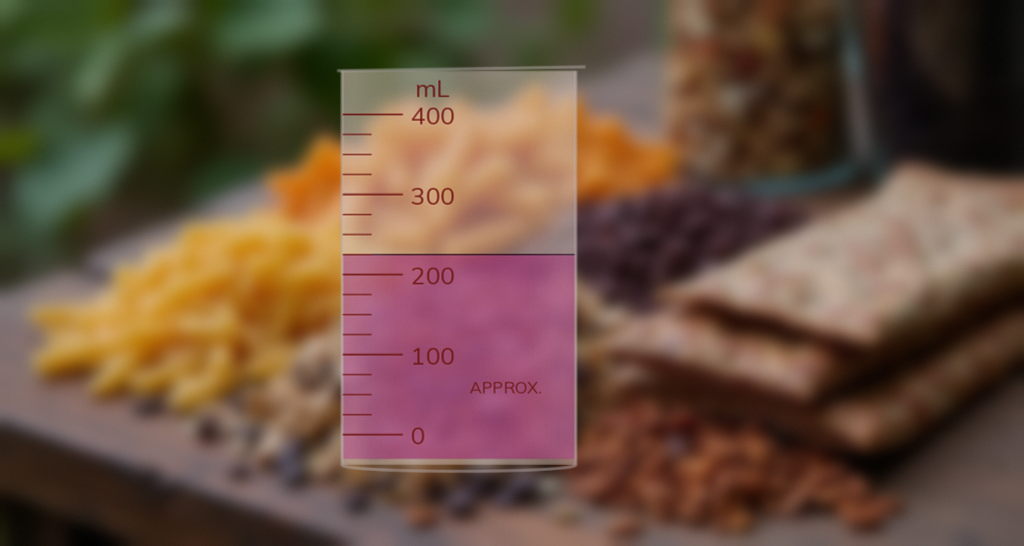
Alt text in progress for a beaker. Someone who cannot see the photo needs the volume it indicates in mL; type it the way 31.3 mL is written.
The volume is 225 mL
